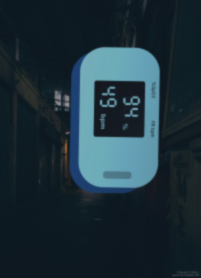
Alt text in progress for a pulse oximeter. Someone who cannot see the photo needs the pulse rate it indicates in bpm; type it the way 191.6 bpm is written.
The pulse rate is 49 bpm
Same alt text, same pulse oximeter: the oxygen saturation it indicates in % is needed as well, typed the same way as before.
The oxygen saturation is 94 %
